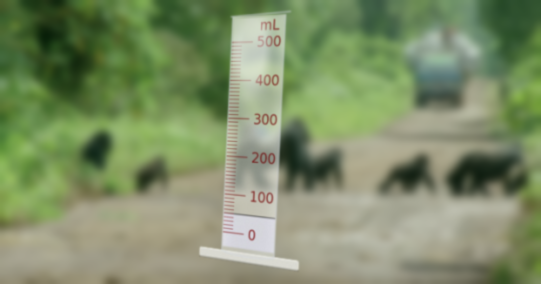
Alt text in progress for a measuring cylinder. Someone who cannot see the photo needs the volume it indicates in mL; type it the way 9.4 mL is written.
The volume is 50 mL
